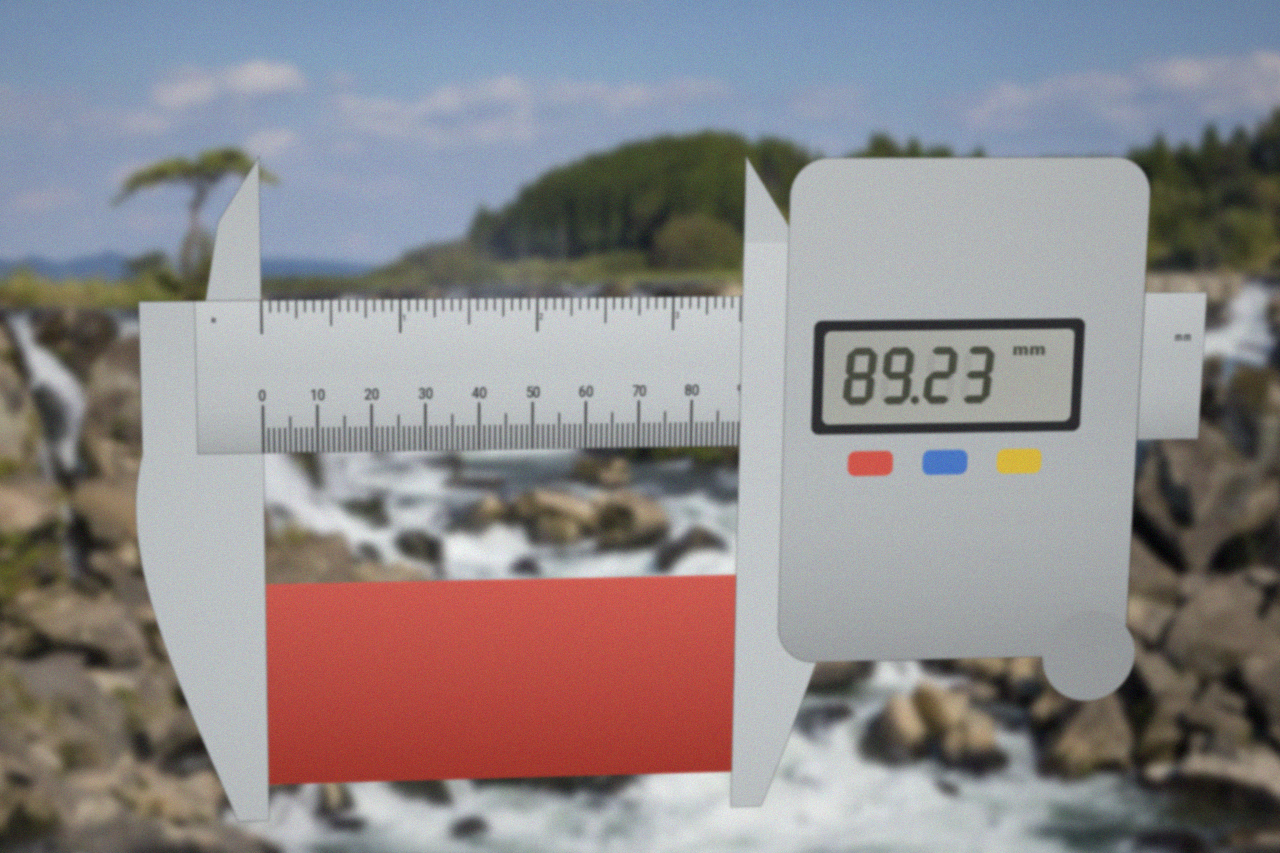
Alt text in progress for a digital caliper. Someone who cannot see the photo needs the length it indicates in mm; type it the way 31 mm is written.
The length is 89.23 mm
